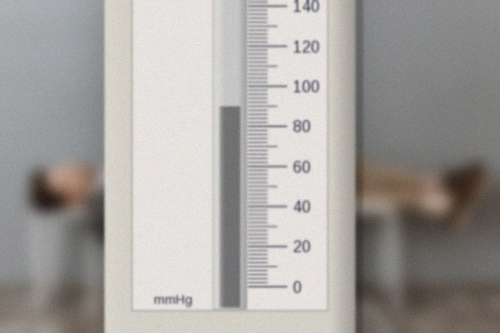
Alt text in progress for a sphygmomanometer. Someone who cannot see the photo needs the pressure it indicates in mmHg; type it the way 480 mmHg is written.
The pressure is 90 mmHg
